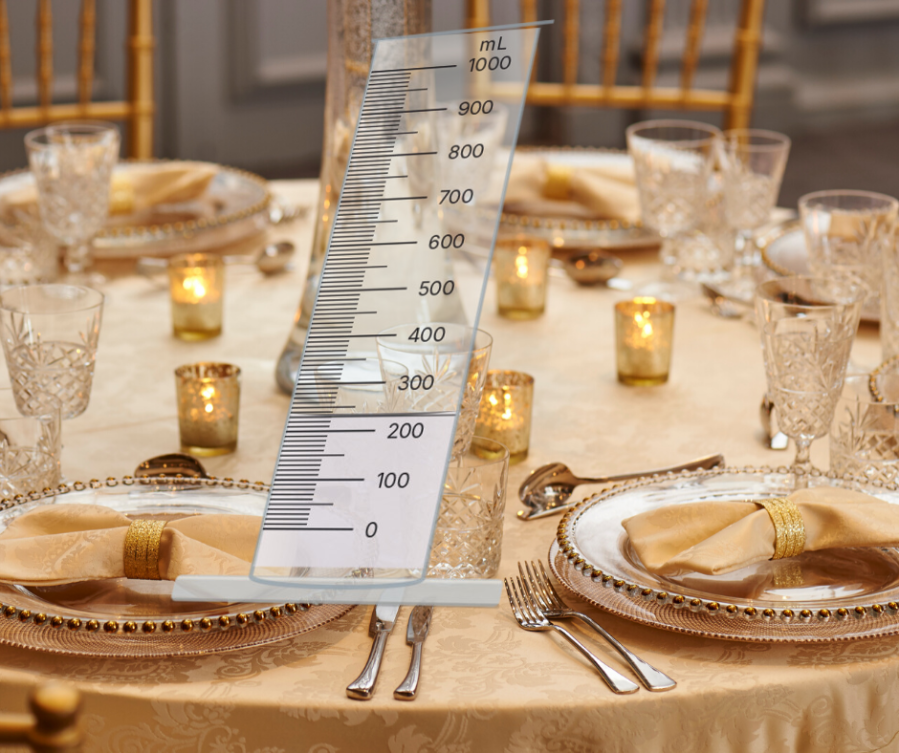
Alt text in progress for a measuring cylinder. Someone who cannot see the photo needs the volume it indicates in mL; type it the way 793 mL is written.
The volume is 230 mL
